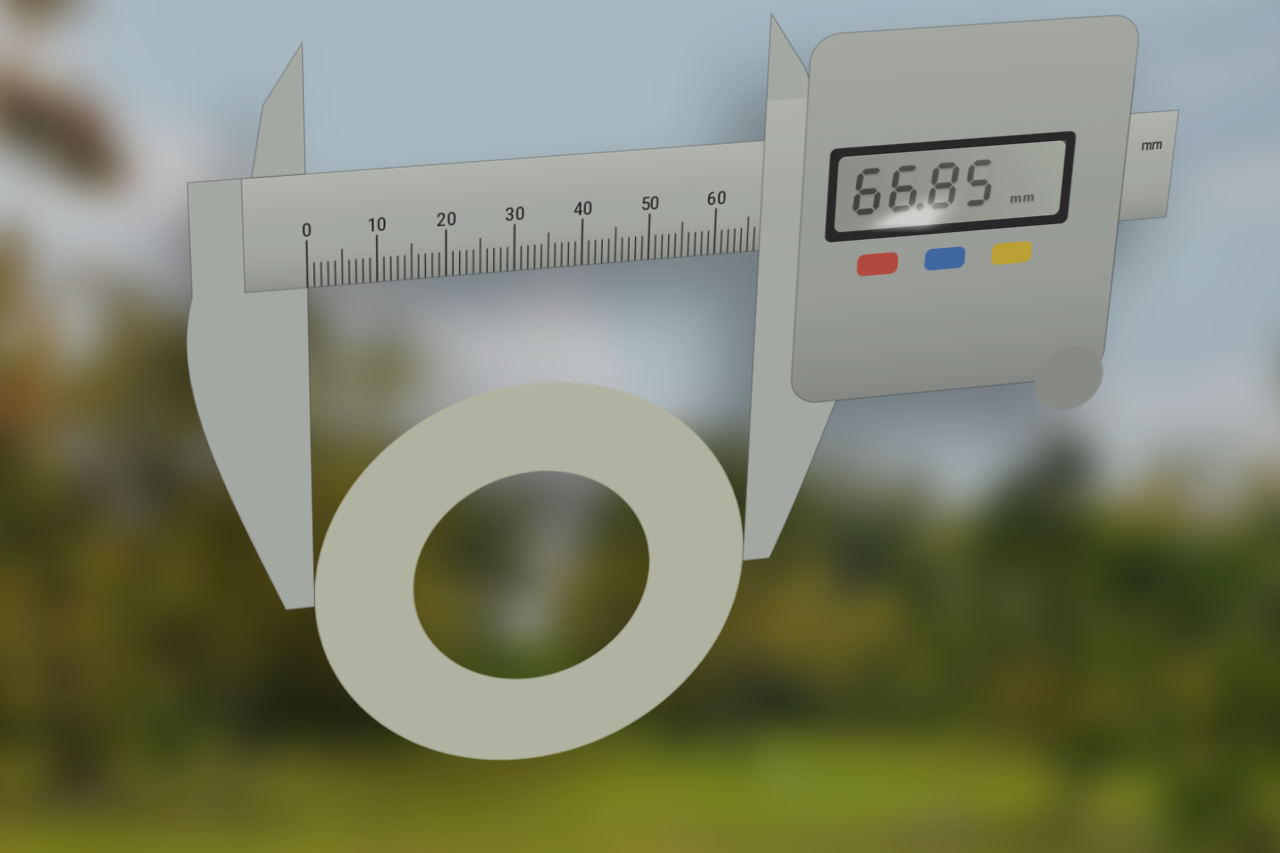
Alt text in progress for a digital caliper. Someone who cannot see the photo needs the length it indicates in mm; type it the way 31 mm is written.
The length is 66.85 mm
